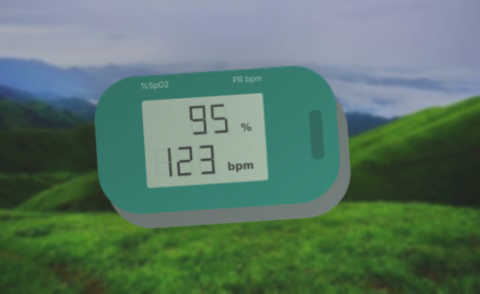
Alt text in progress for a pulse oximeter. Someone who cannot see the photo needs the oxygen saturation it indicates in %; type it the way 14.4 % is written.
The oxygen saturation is 95 %
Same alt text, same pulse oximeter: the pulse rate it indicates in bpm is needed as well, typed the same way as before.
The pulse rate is 123 bpm
